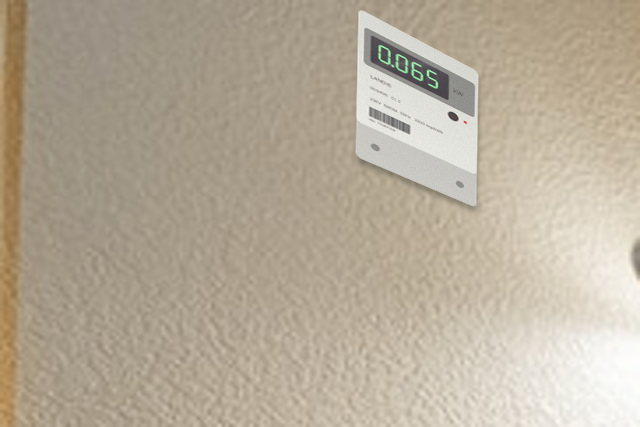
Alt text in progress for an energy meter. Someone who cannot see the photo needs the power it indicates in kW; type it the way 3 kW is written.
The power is 0.065 kW
